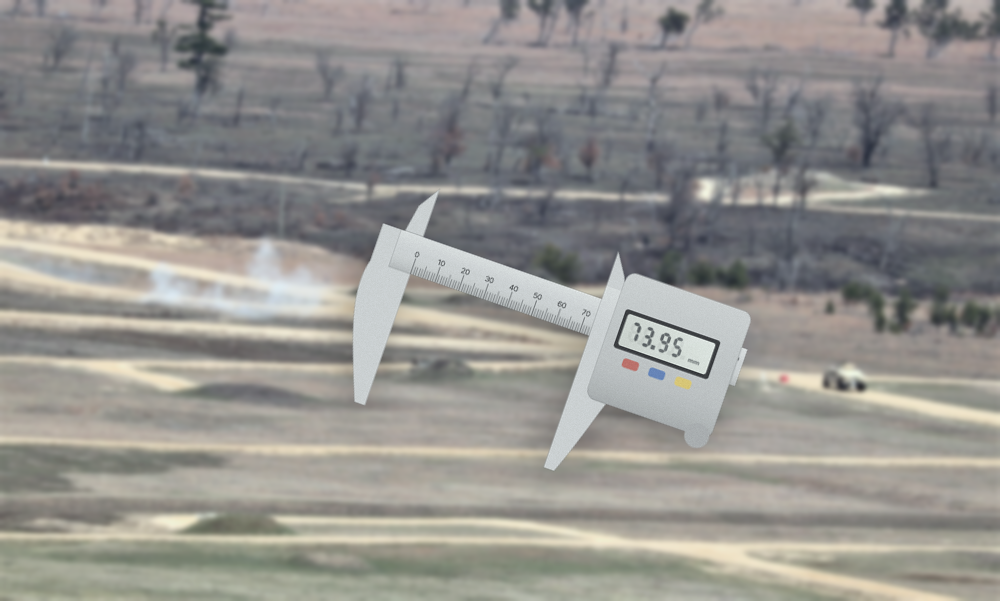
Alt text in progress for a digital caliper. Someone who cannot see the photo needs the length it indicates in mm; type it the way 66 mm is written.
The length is 73.95 mm
